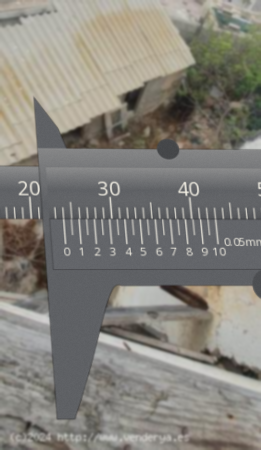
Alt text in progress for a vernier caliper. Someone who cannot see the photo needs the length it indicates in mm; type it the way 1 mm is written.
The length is 24.0 mm
